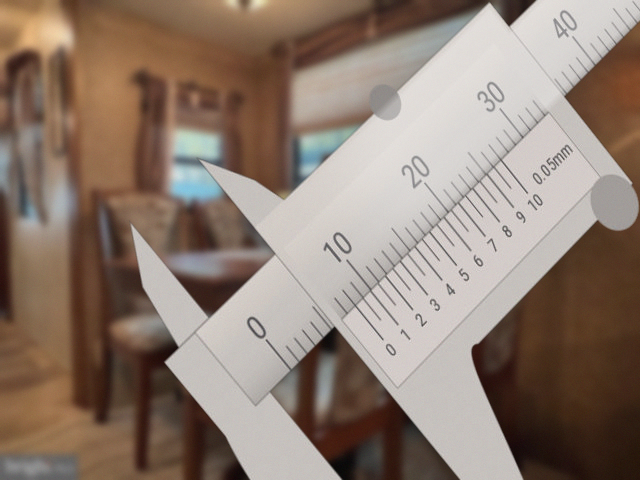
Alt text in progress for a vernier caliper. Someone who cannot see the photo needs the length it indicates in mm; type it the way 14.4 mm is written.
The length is 8.0 mm
